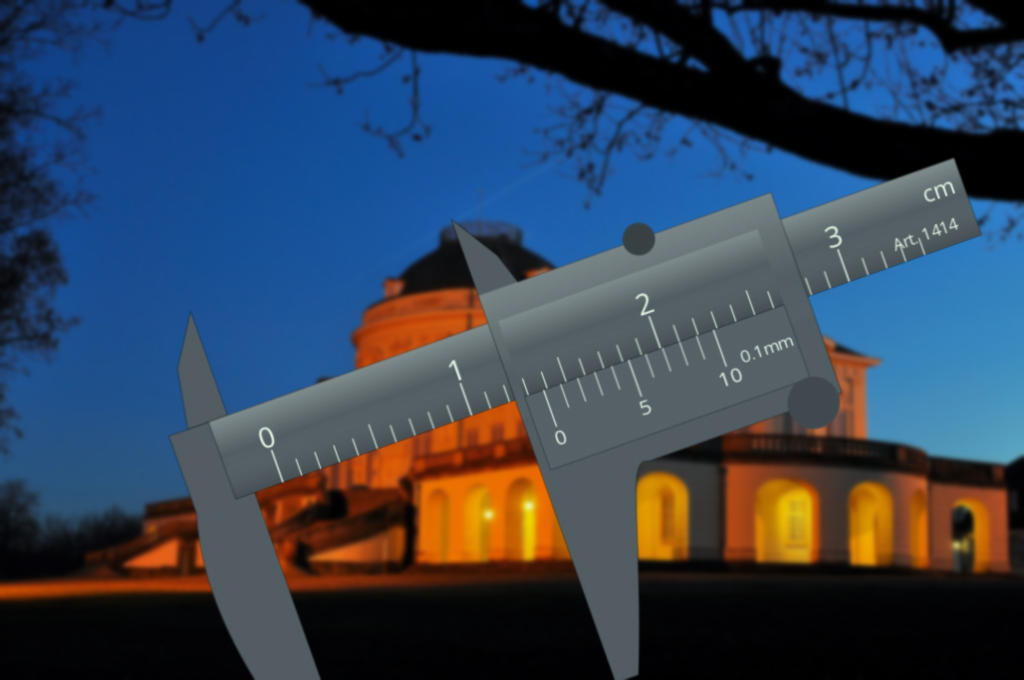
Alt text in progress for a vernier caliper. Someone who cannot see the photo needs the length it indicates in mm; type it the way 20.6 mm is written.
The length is 13.8 mm
